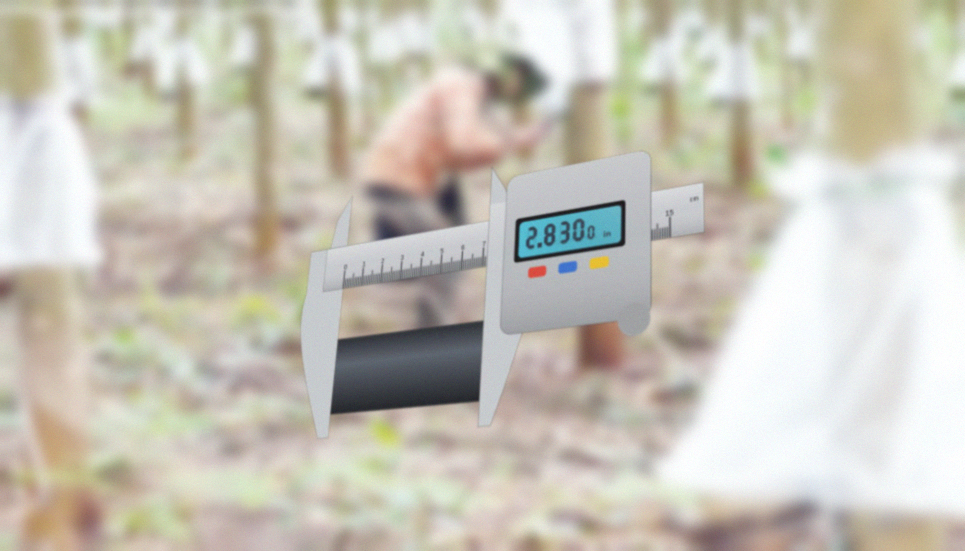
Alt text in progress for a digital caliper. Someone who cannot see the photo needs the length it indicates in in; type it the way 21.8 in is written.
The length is 2.8300 in
